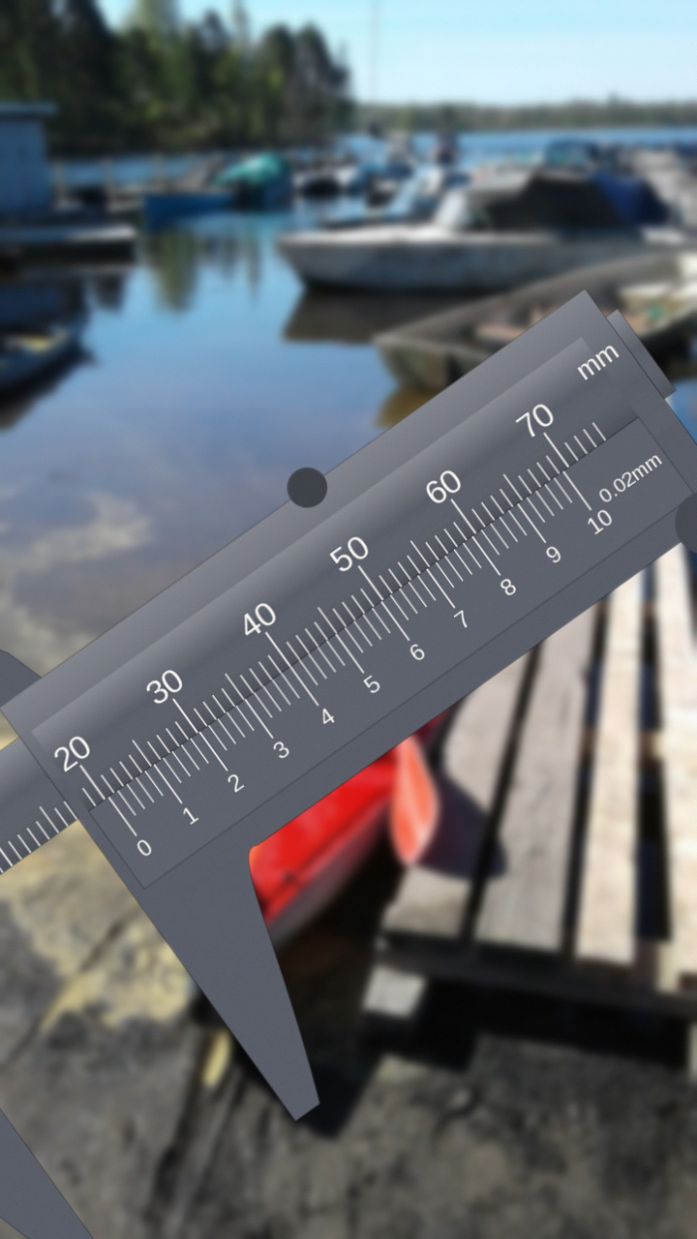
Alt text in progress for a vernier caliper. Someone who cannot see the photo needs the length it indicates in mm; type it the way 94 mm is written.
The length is 20.4 mm
